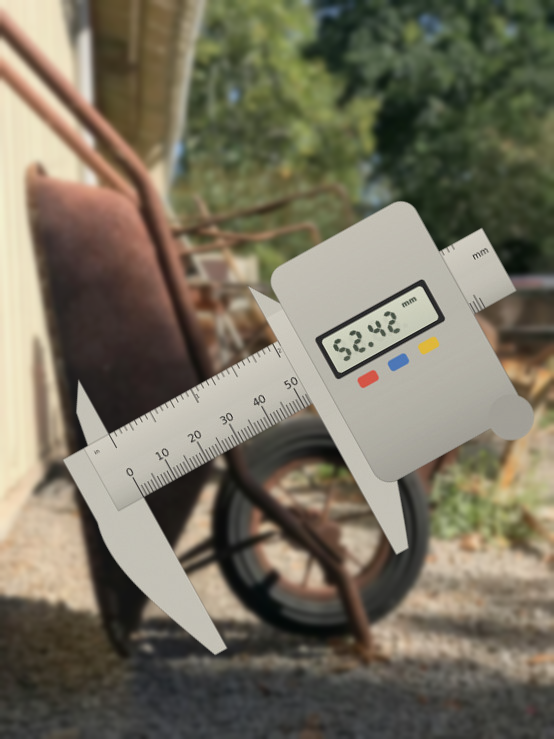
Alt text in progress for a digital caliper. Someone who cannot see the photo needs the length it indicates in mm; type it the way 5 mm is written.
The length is 52.42 mm
